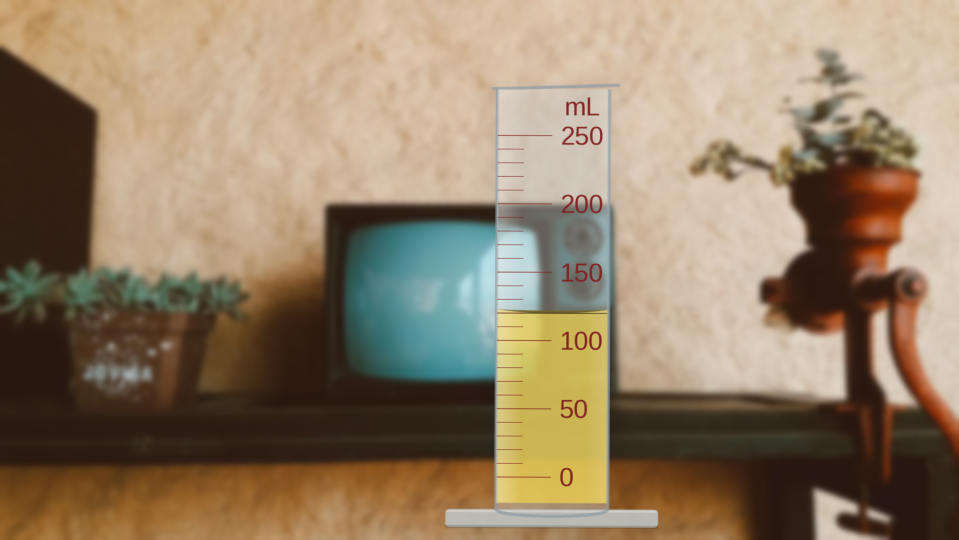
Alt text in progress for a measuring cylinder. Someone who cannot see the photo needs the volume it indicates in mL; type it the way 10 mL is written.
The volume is 120 mL
